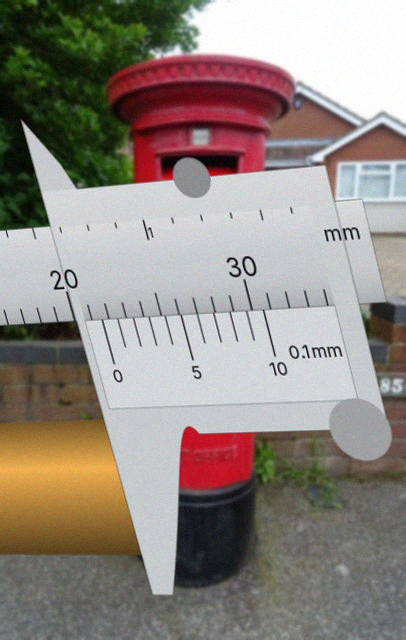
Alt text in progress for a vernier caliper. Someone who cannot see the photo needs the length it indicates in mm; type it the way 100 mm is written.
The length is 21.6 mm
